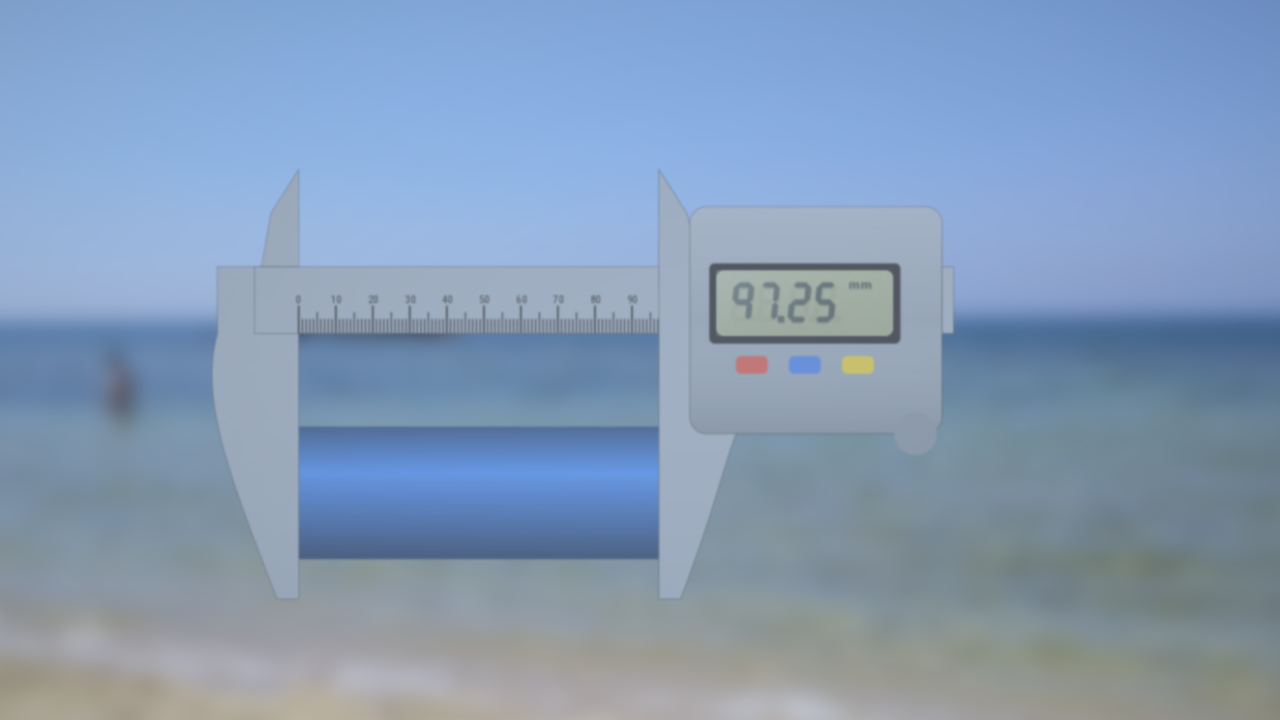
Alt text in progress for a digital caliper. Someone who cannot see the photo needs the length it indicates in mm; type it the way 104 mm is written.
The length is 97.25 mm
